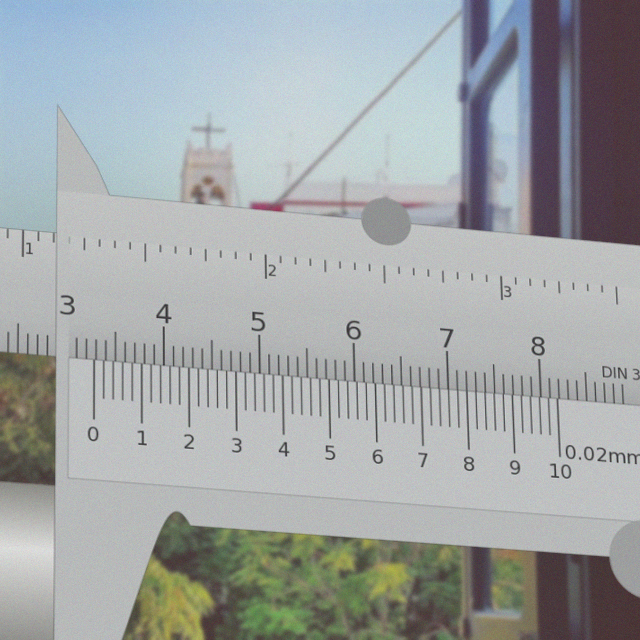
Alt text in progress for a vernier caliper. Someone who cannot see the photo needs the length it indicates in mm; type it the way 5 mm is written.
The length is 32.8 mm
